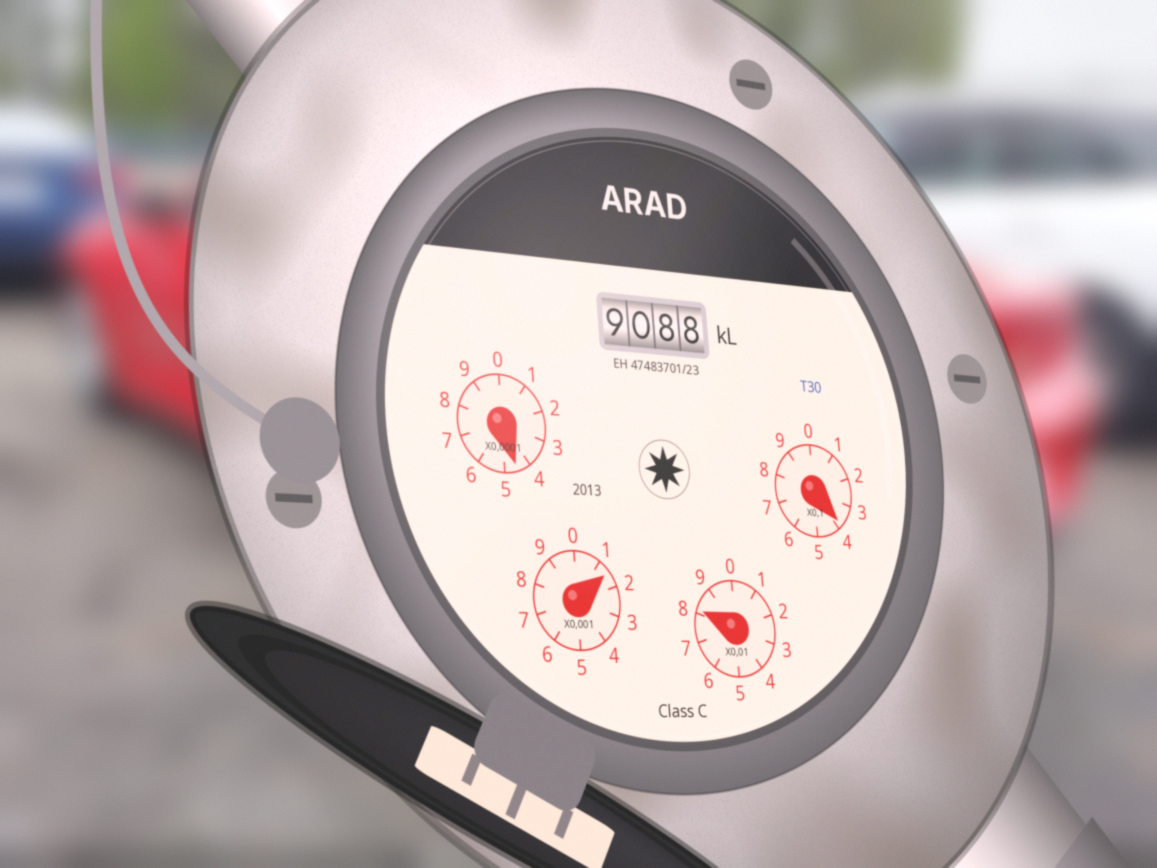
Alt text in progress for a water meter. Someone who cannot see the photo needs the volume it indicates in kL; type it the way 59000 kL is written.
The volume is 9088.3814 kL
